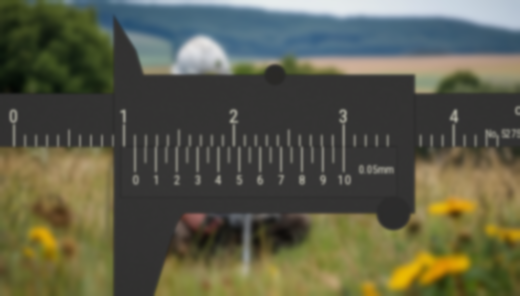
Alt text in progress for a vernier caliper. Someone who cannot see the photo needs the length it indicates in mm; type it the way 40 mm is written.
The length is 11.0 mm
